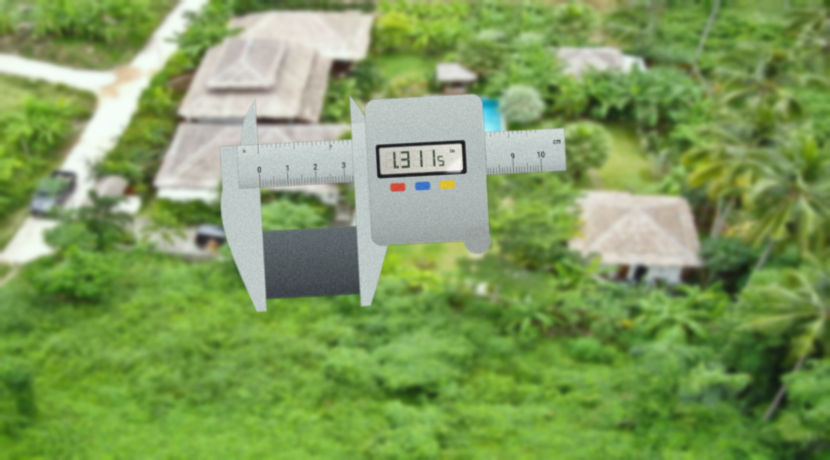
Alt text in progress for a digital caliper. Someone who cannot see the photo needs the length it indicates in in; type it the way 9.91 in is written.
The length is 1.3115 in
